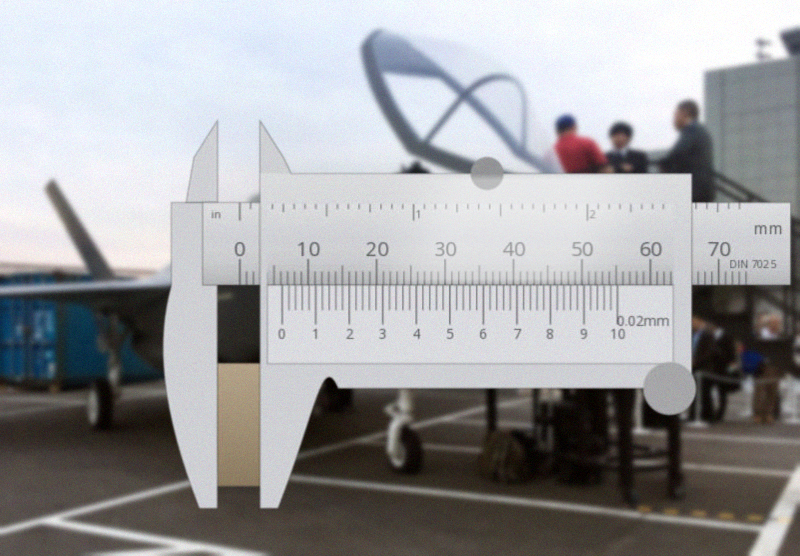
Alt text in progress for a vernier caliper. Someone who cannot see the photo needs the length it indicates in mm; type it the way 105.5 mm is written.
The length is 6.2 mm
